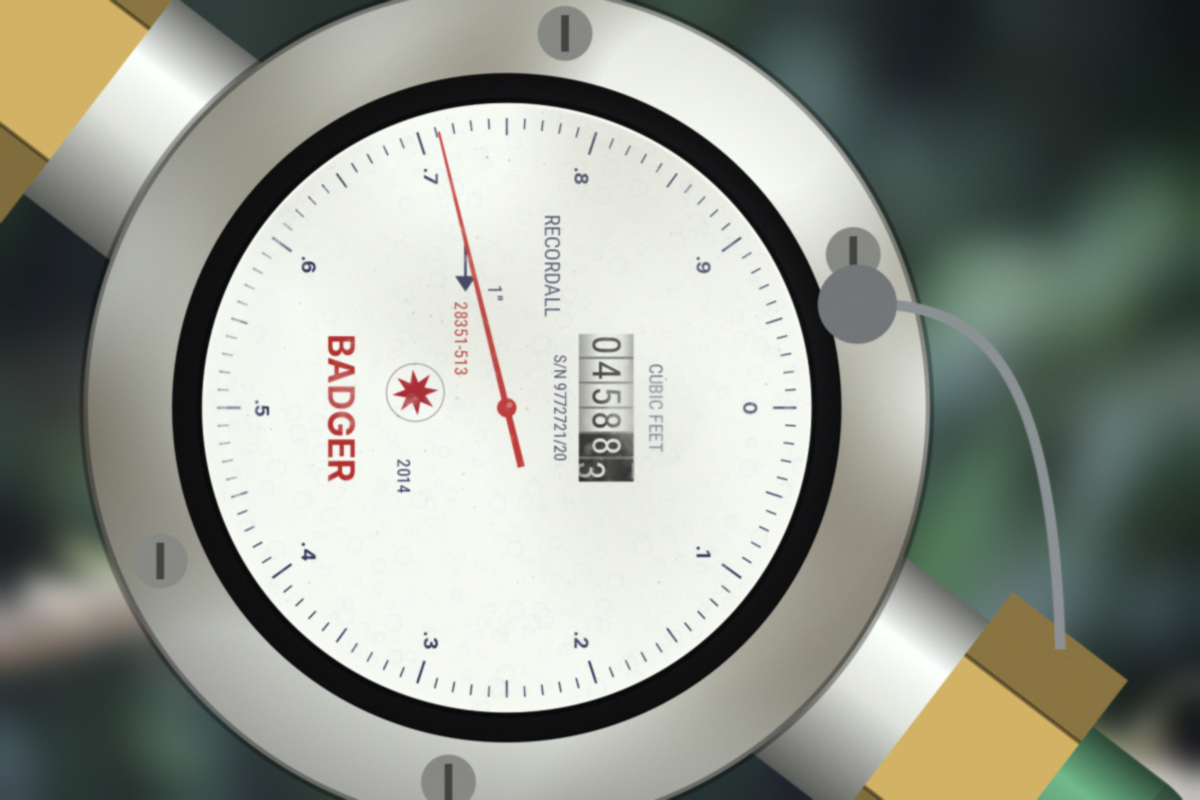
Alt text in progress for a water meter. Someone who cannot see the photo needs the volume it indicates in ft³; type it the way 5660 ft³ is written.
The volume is 45882.71 ft³
